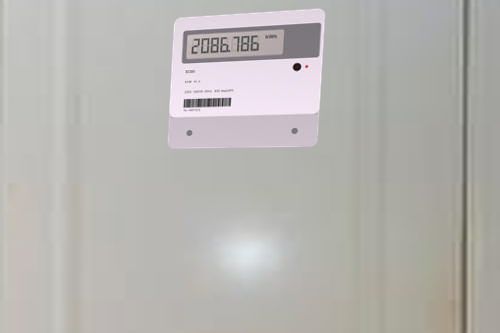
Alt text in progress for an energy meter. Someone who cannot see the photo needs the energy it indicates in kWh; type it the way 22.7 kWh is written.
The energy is 2086.786 kWh
